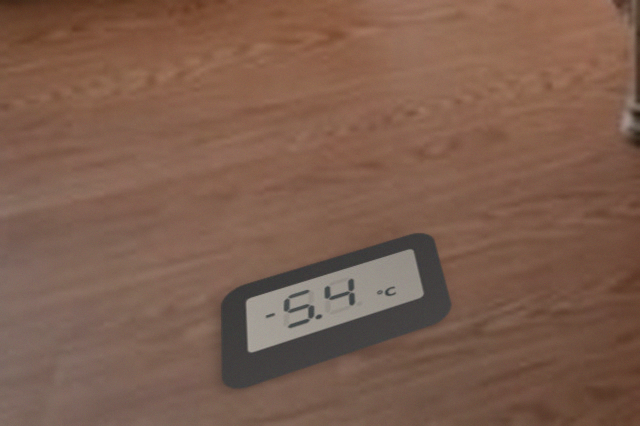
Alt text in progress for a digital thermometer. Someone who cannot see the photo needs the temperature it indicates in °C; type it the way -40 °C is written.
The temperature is -5.4 °C
